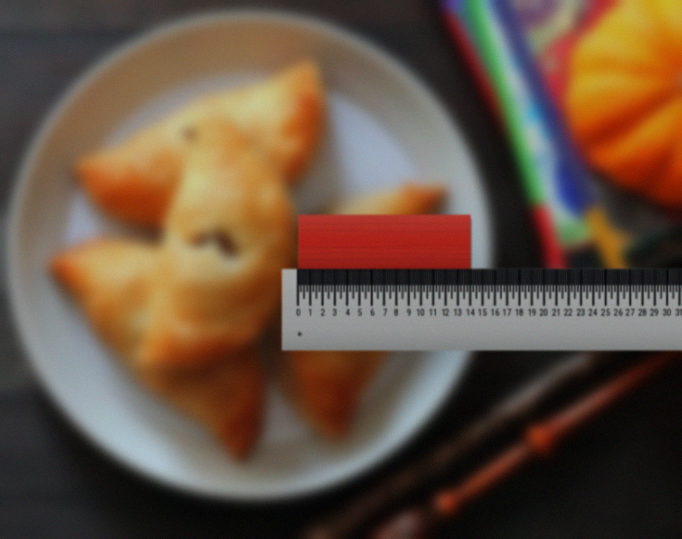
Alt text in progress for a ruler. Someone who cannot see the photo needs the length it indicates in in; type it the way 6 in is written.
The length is 14 in
